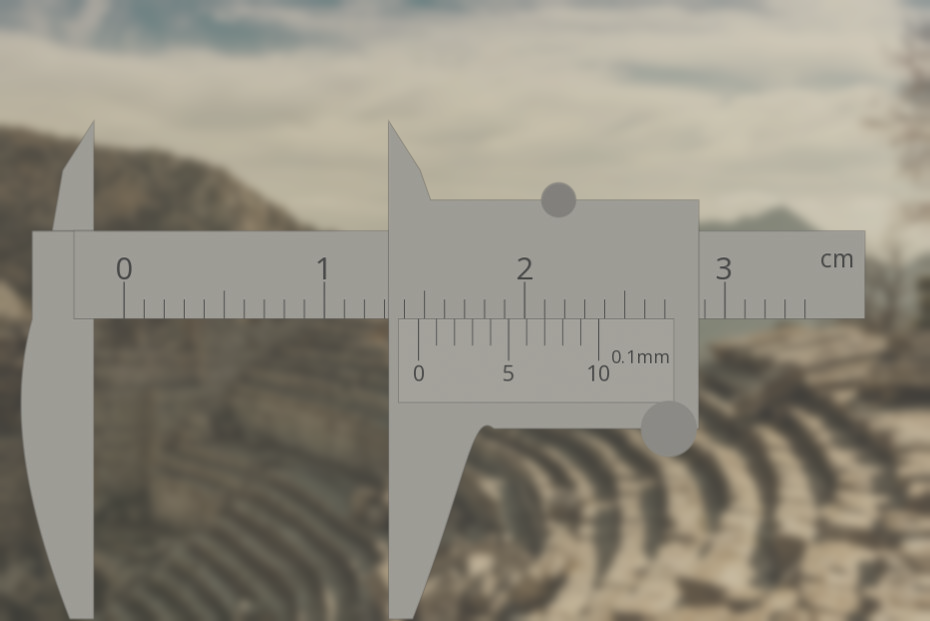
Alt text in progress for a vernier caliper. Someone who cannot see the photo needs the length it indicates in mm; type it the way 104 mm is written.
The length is 14.7 mm
